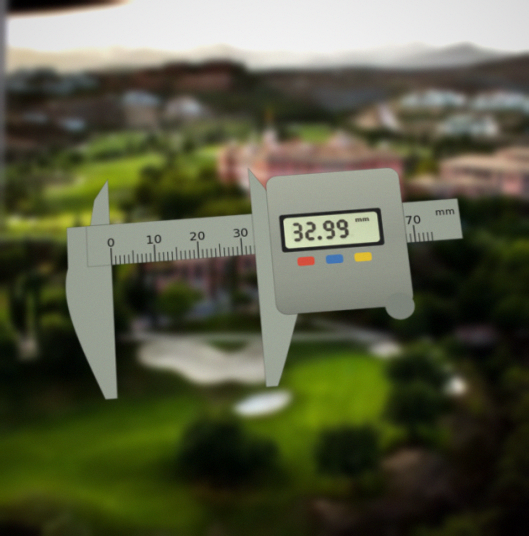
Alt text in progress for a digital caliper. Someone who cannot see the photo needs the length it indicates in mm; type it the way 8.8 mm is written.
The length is 32.99 mm
